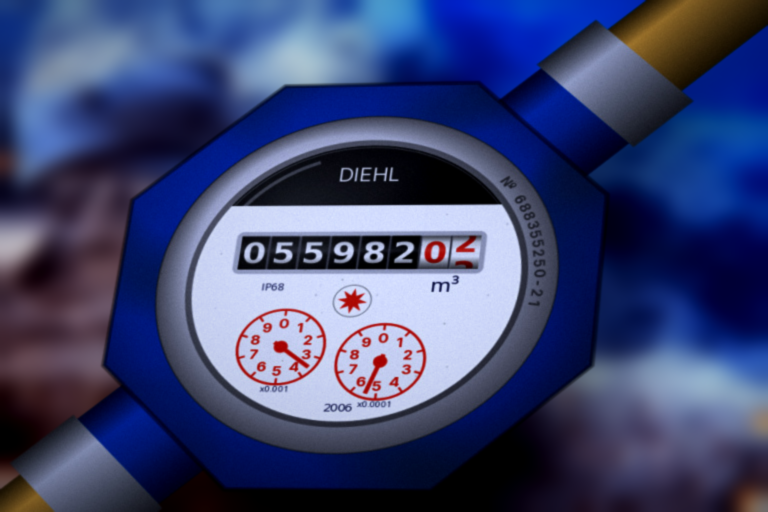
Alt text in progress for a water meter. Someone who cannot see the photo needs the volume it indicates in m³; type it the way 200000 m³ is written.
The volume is 55982.0235 m³
